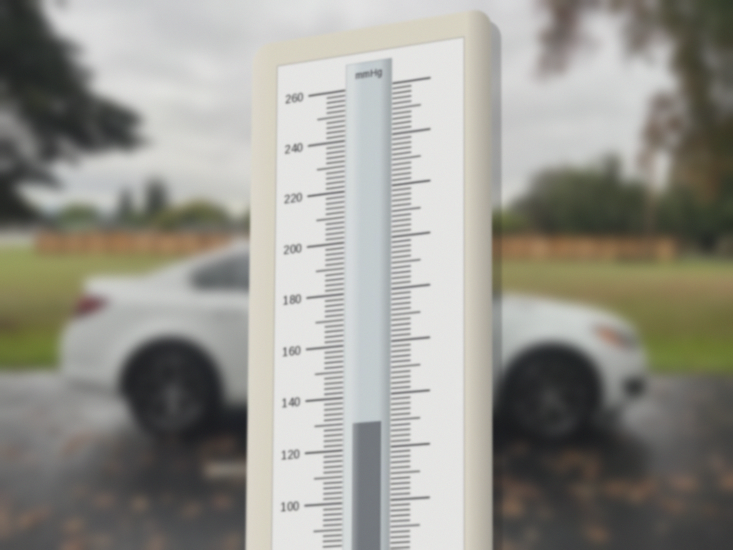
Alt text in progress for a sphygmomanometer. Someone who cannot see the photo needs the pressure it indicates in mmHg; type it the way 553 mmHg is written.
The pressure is 130 mmHg
